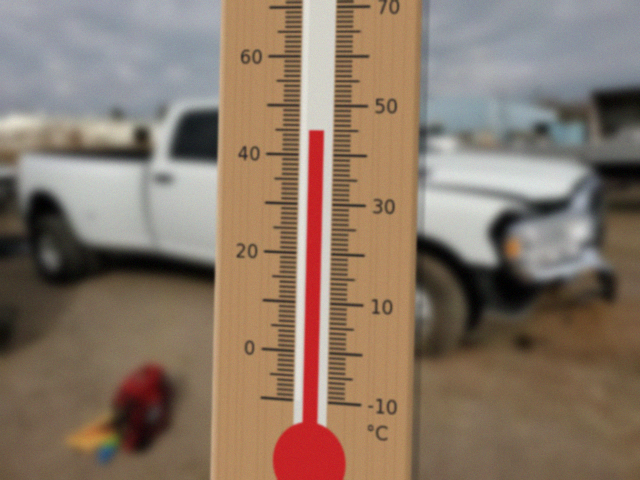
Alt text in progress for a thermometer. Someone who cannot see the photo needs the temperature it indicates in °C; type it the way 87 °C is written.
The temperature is 45 °C
